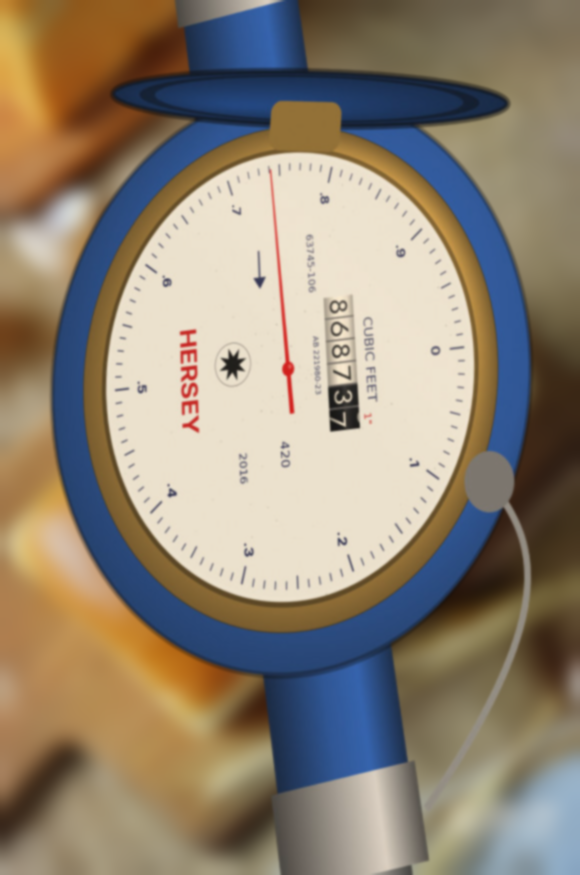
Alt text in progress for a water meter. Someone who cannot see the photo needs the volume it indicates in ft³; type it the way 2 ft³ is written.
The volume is 868736.74 ft³
